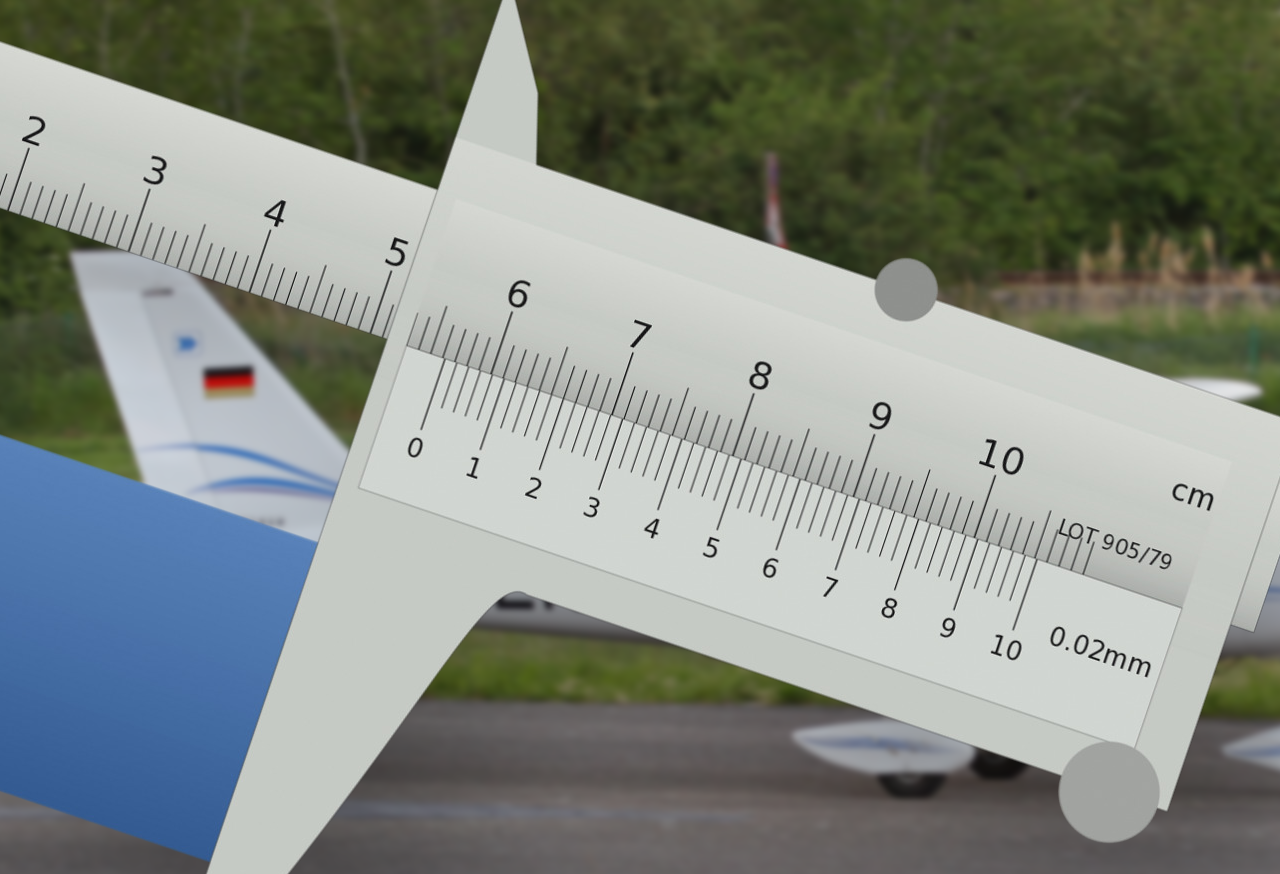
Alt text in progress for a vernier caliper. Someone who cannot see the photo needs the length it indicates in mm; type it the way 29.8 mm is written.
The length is 56.2 mm
